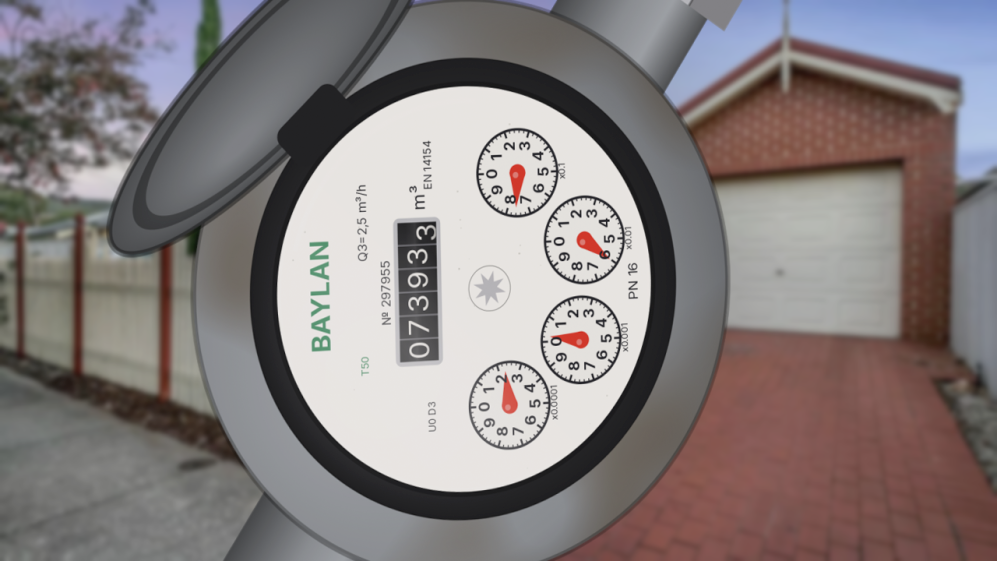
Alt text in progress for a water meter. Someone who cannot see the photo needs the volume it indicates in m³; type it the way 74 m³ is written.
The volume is 73932.7602 m³
